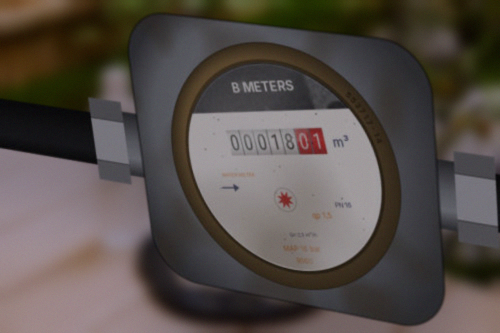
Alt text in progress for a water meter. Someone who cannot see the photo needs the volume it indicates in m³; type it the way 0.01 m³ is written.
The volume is 18.01 m³
